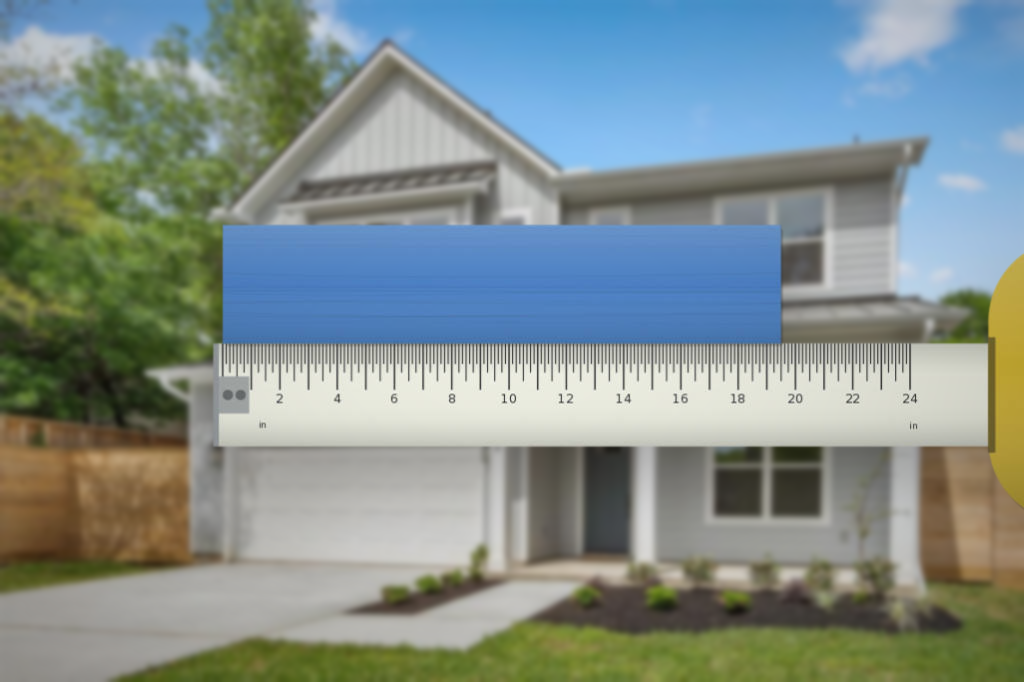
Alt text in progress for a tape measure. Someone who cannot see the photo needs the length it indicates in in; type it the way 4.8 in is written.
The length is 19.5 in
